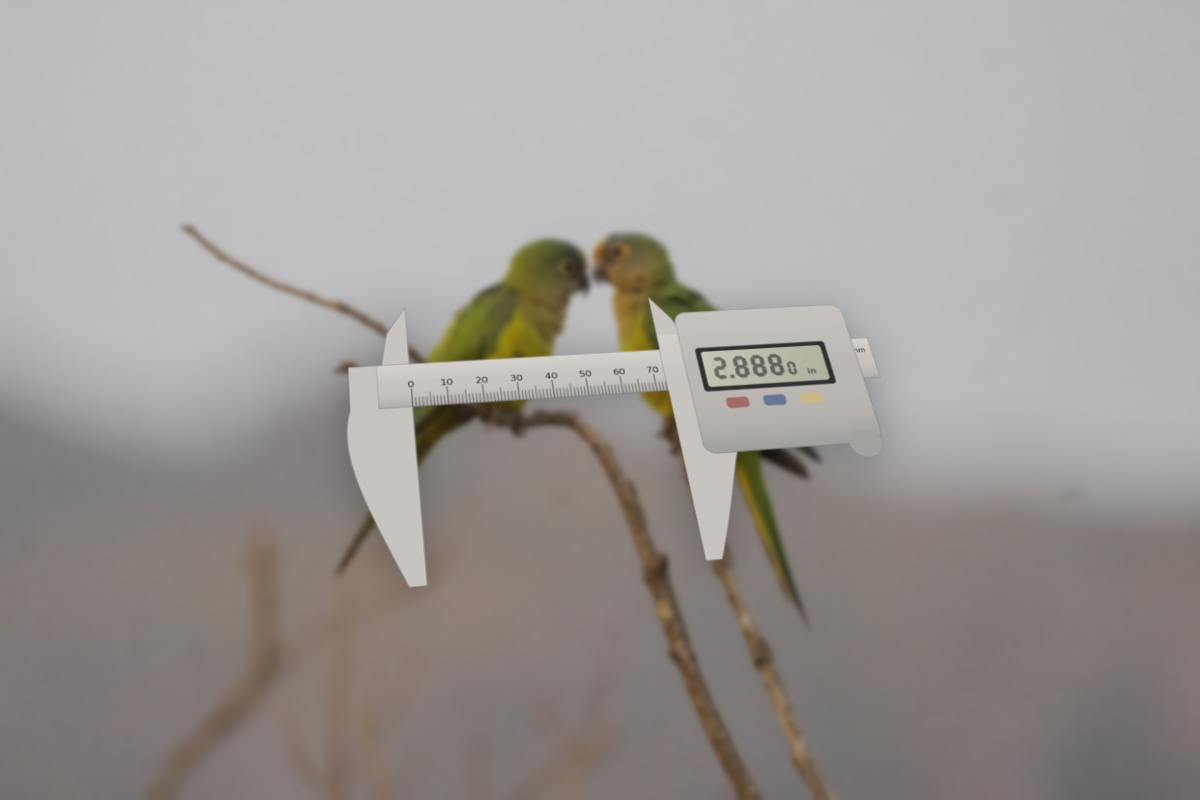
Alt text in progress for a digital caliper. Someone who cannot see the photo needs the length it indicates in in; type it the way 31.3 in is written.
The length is 2.8880 in
